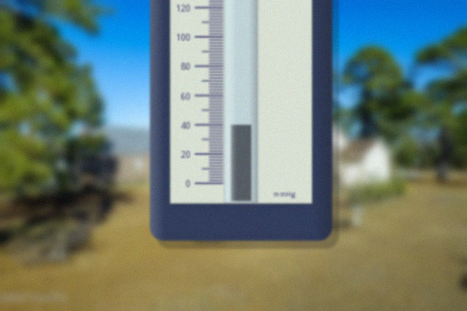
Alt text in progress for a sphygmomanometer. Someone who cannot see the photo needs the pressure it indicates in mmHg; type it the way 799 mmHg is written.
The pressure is 40 mmHg
